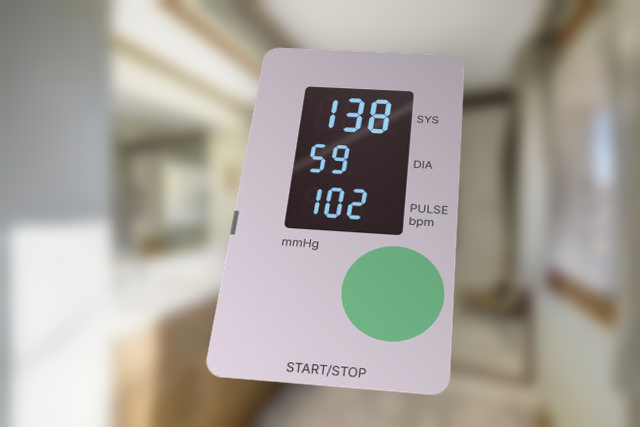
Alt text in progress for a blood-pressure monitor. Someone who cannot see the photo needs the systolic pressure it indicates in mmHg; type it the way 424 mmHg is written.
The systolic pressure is 138 mmHg
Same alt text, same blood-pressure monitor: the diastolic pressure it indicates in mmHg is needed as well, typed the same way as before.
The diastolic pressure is 59 mmHg
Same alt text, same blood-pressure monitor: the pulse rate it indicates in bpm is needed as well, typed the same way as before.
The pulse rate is 102 bpm
